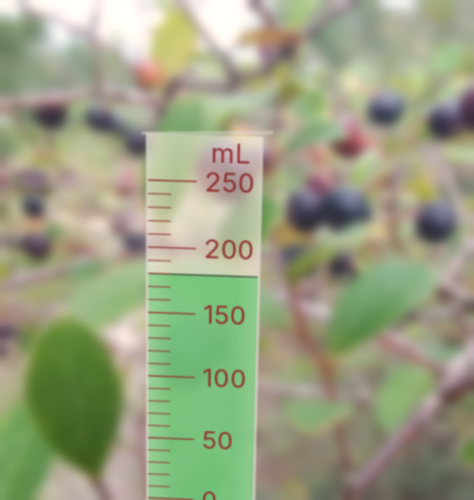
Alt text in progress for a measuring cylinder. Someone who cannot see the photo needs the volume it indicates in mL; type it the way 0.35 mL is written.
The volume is 180 mL
